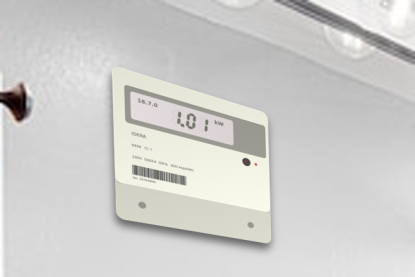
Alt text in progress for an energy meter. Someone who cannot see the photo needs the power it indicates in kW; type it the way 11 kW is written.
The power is 1.01 kW
